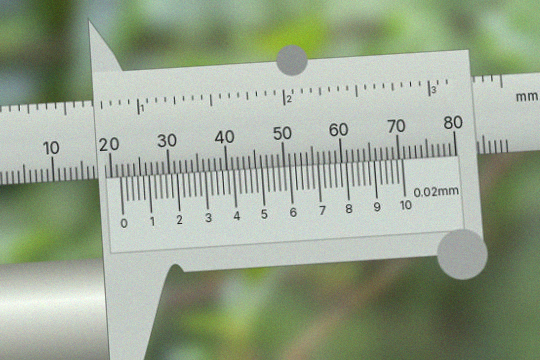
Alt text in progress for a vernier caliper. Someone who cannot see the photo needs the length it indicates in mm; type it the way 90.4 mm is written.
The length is 21.6 mm
